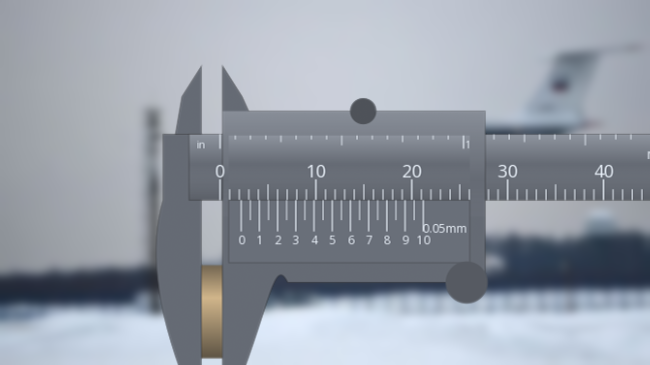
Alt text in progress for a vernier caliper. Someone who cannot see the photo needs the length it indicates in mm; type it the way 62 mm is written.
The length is 2.2 mm
